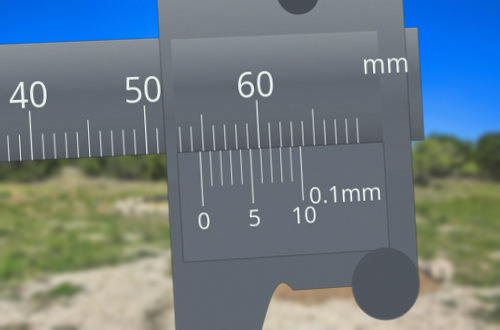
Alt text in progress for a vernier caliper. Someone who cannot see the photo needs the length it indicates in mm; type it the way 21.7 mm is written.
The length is 54.7 mm
